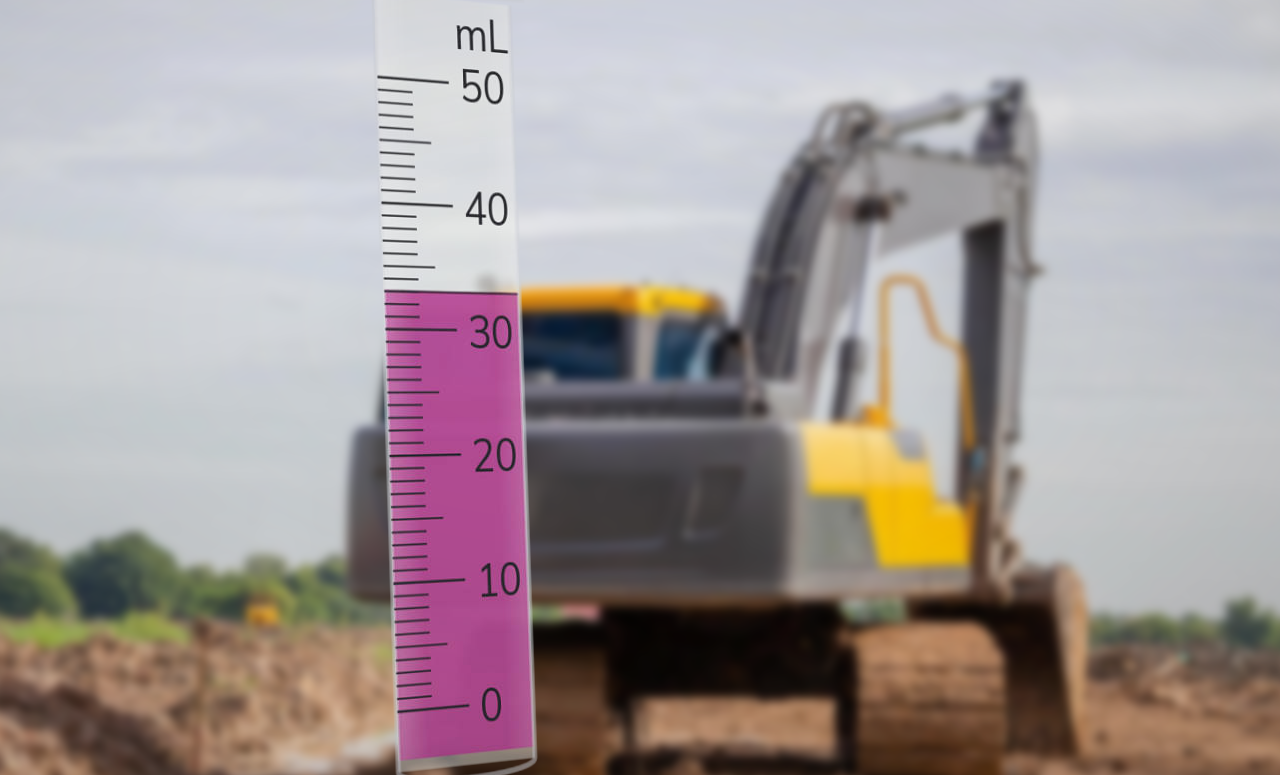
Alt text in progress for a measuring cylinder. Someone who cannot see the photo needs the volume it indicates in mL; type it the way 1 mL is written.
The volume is 33 mL
